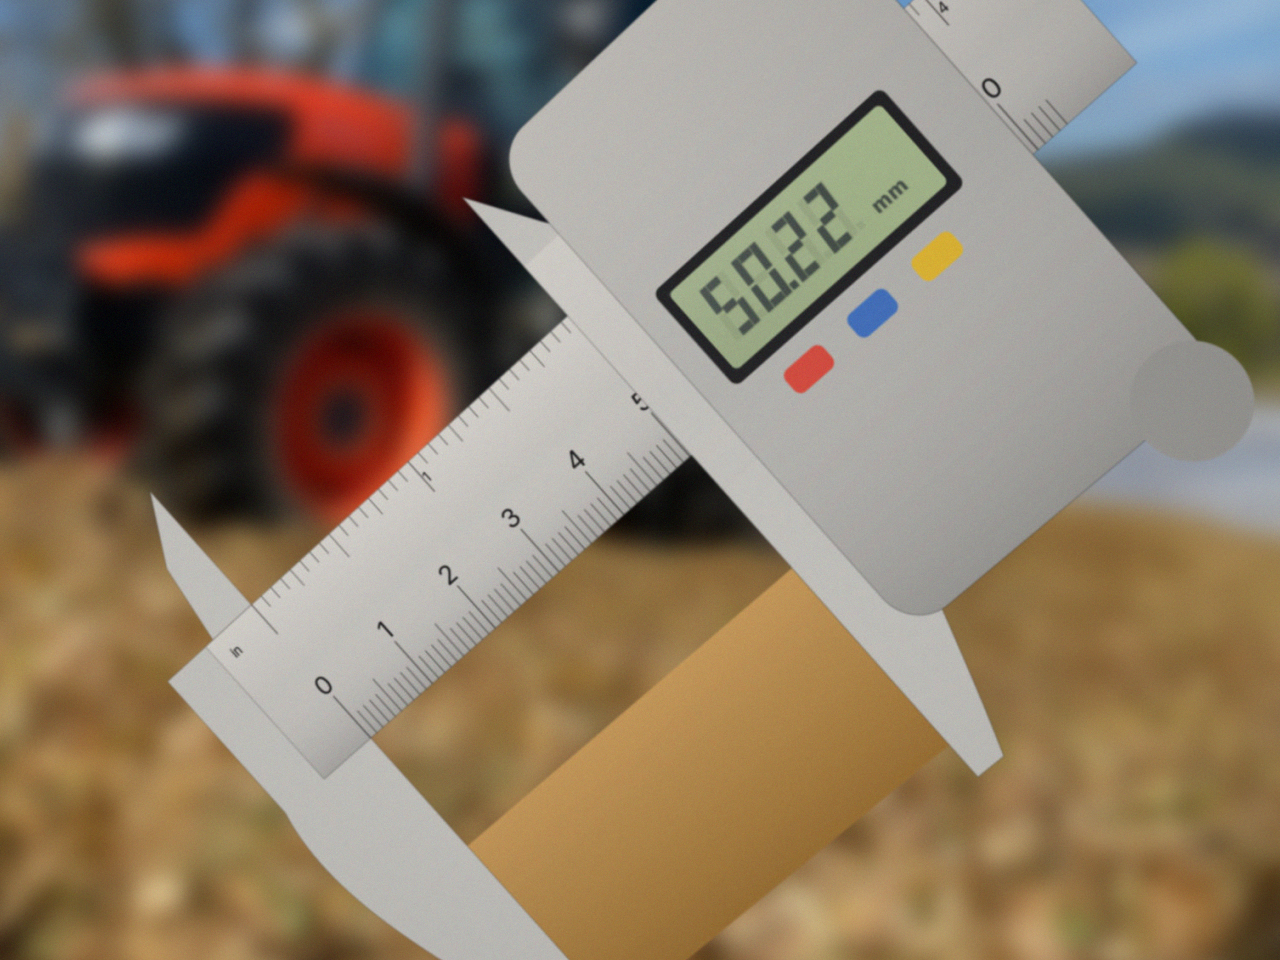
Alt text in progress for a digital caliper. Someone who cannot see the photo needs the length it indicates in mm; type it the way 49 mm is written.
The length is 50.22 mm
